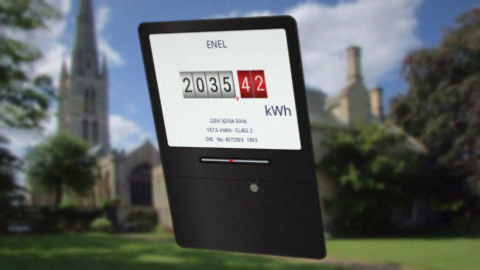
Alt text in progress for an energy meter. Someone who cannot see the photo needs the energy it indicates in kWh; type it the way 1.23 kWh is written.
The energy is 2035.42 kWh
